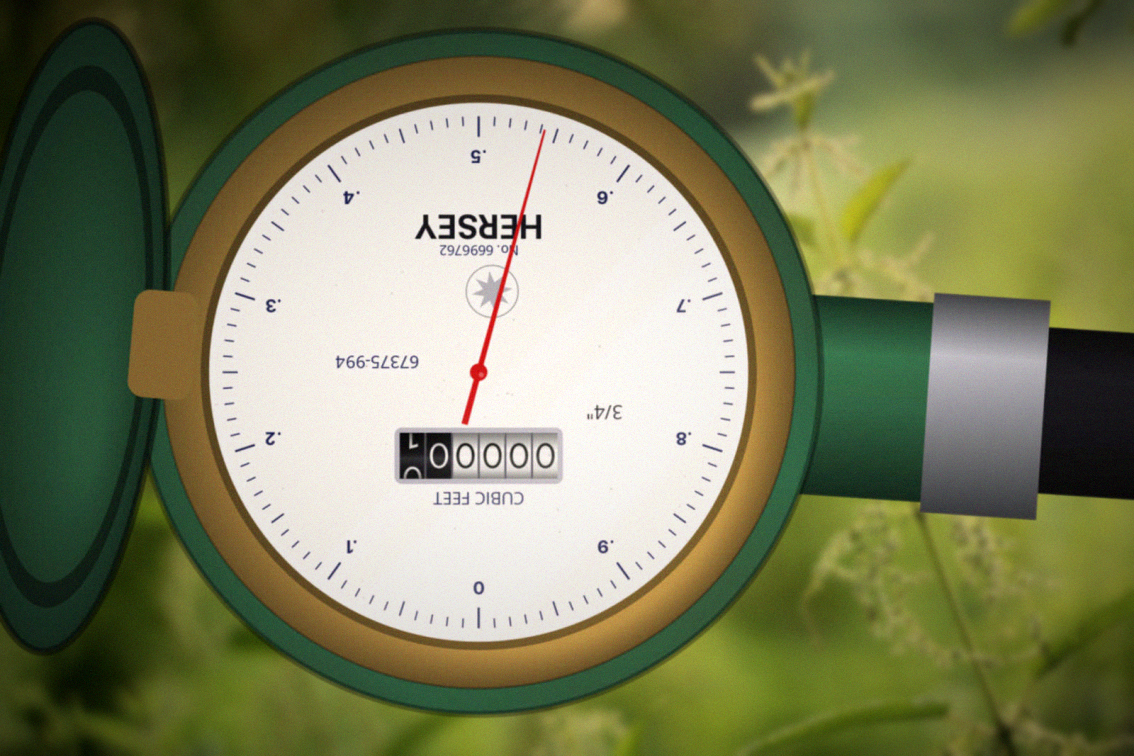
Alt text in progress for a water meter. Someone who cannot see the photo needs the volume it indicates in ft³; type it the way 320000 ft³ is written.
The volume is 0.54 ft³
